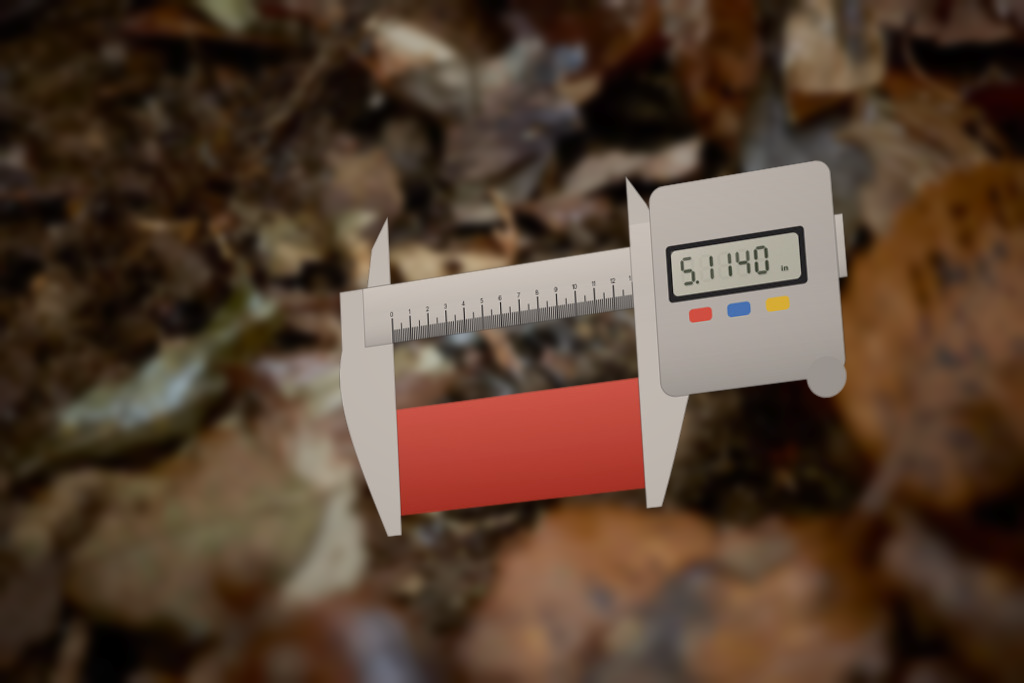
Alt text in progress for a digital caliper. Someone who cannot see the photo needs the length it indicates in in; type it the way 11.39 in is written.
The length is 5.1140 in
